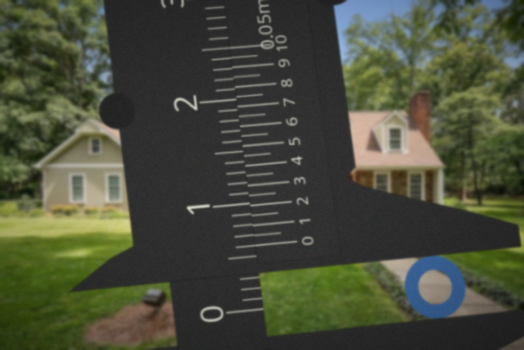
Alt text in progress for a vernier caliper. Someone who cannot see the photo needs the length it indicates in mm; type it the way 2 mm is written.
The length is 6.0 mm
